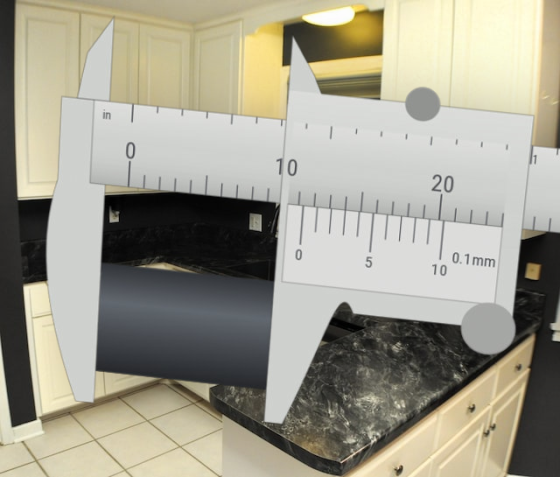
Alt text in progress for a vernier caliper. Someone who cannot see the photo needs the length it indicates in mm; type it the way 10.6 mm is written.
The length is 11.3 mm
